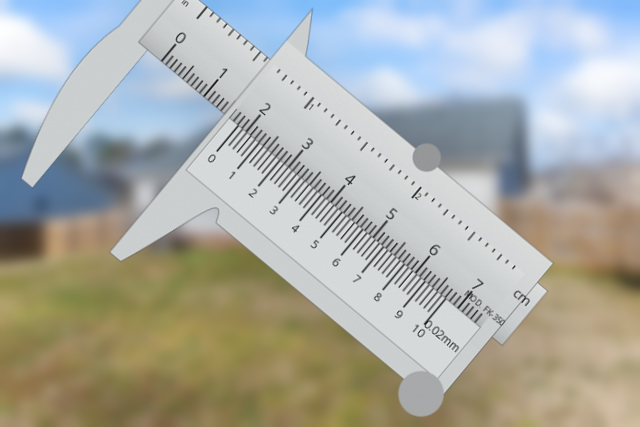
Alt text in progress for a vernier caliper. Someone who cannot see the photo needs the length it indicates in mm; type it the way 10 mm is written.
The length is 18.2 mm
